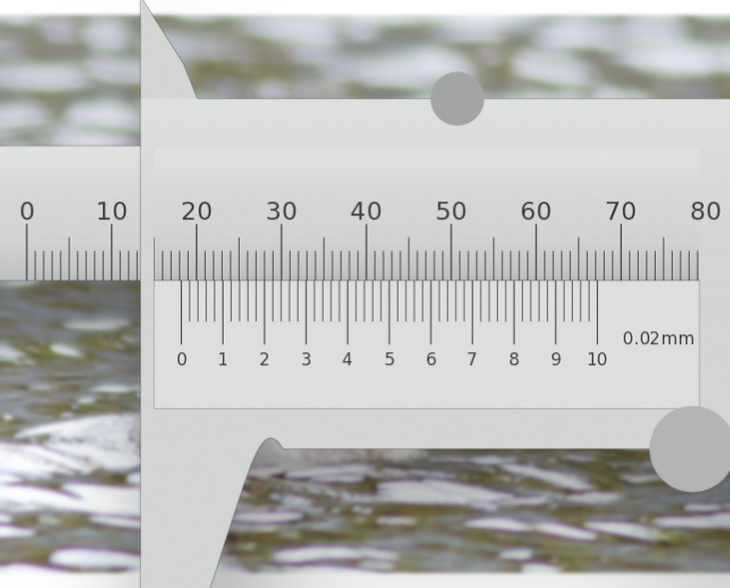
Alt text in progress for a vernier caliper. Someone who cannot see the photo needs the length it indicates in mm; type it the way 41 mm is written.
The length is 18.2 mm
